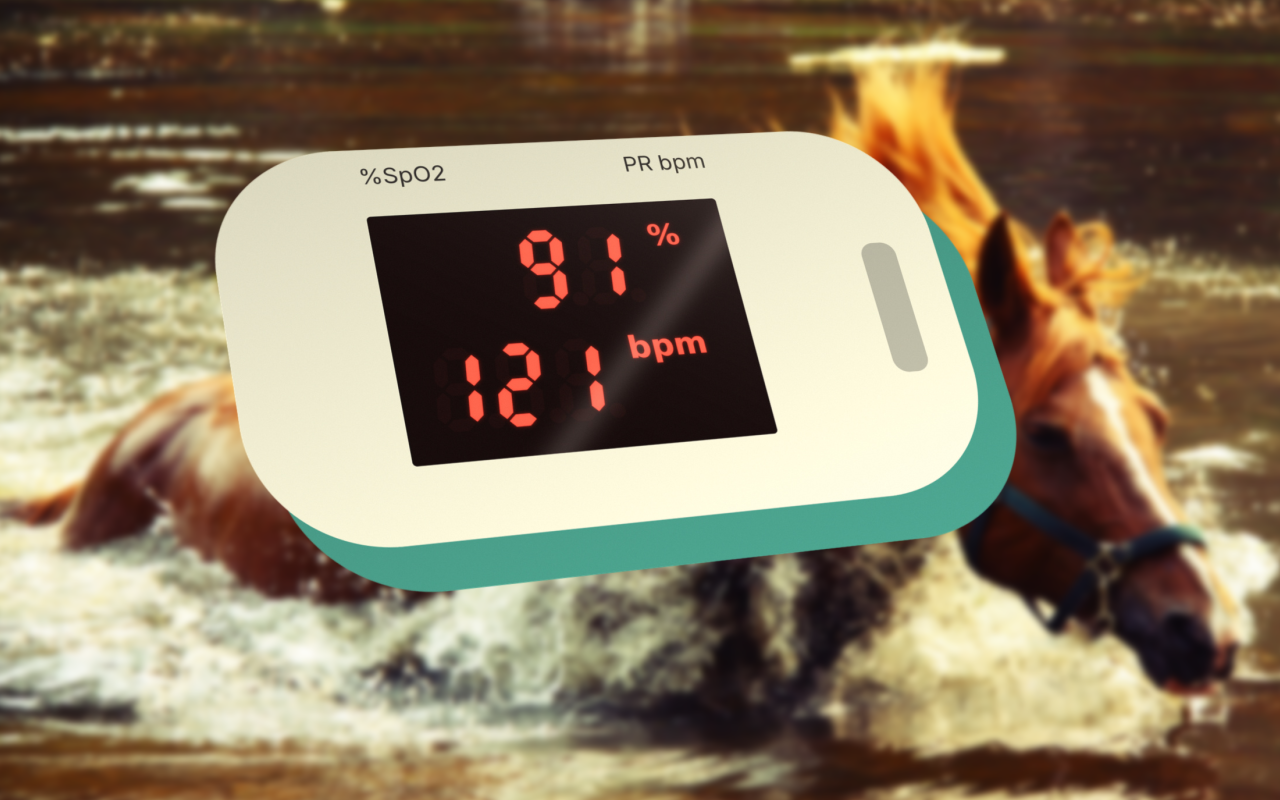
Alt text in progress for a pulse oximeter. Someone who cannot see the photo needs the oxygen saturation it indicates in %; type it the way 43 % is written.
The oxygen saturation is 91 %
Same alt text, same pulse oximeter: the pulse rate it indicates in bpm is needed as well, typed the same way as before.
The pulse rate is 121 bpm
